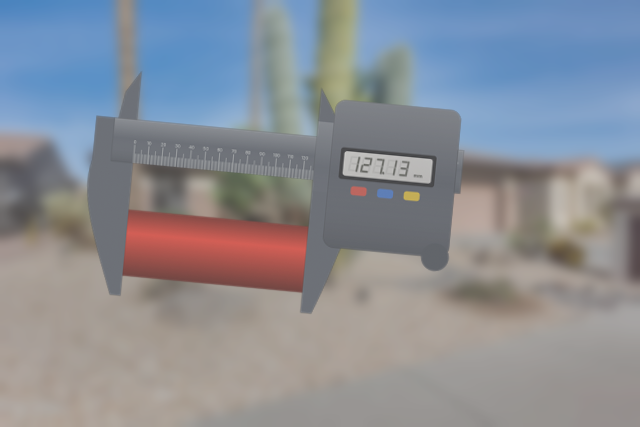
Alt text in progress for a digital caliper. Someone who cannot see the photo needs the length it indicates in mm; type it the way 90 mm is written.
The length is 127.13 mm
